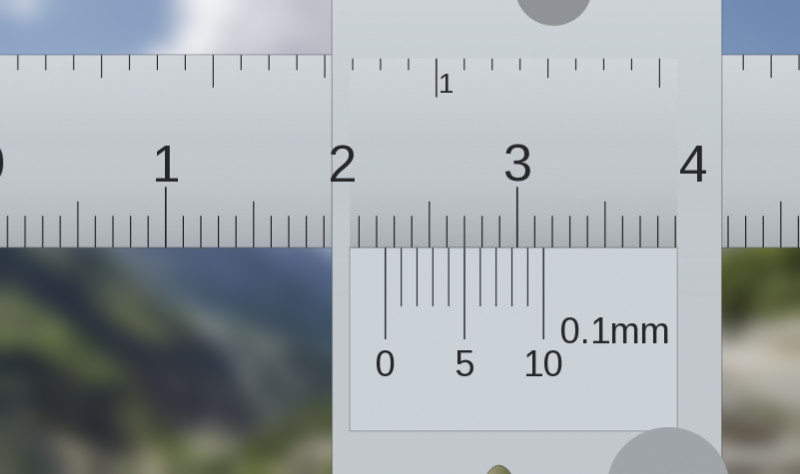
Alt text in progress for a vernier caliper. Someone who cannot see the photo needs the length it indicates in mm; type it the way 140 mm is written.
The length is 22.5 mm
